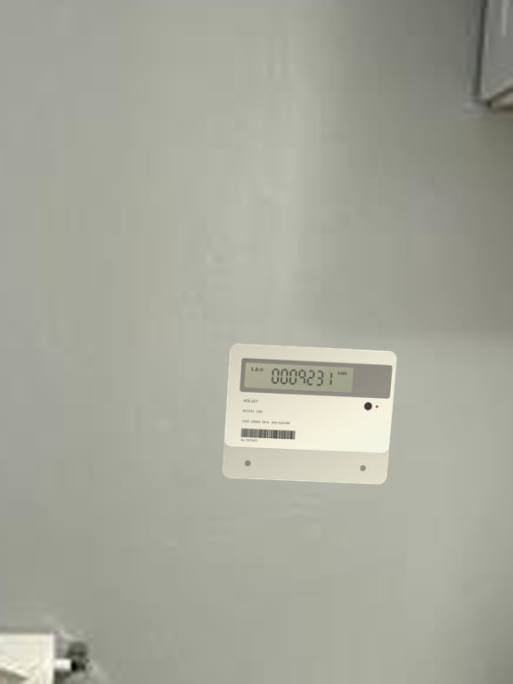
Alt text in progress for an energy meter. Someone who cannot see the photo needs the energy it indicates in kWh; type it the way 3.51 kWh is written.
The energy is 9231 kWh
